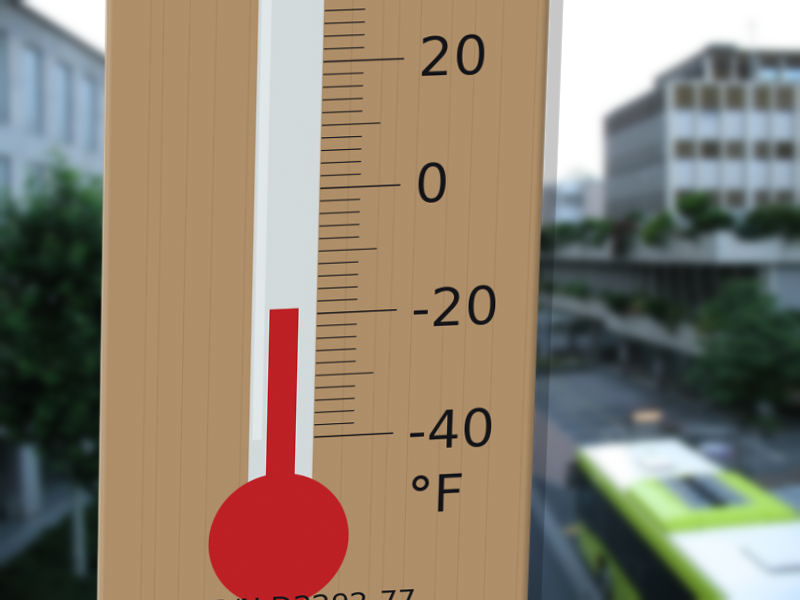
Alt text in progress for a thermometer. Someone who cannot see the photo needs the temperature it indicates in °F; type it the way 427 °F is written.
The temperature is -19 °F
